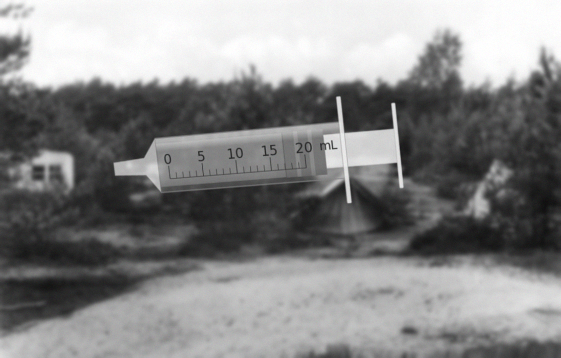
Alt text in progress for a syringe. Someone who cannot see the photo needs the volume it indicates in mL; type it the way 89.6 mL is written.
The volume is 17 mL
